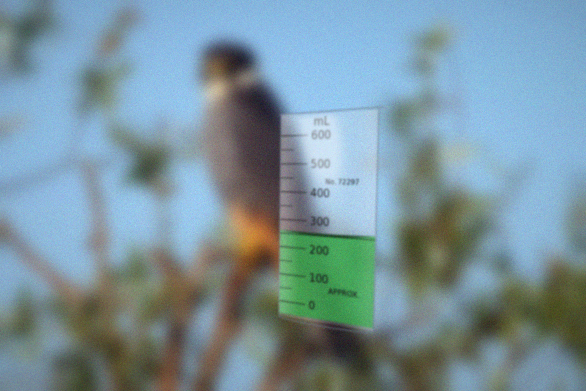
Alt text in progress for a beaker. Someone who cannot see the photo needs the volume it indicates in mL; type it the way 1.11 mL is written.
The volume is 250 mL
